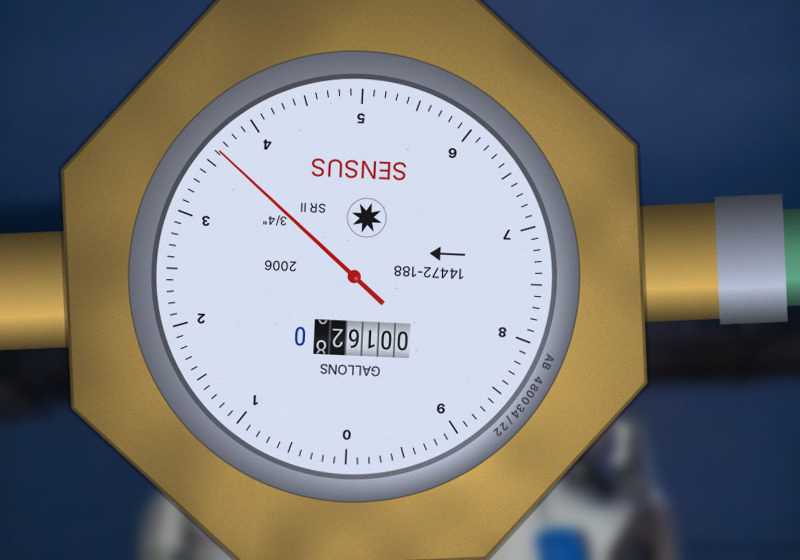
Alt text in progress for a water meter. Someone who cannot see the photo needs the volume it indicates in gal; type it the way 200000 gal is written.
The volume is 16283.6 gal
